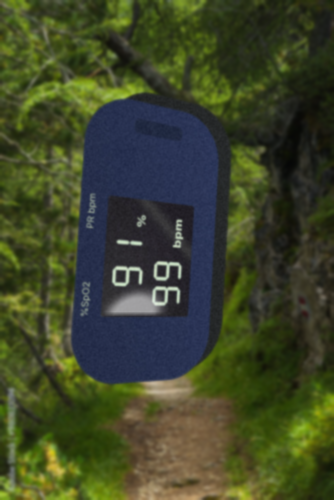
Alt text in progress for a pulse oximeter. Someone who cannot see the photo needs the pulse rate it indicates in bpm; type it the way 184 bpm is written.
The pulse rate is 99 bpm
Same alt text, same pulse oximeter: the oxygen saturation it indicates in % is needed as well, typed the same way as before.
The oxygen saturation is 91 %
